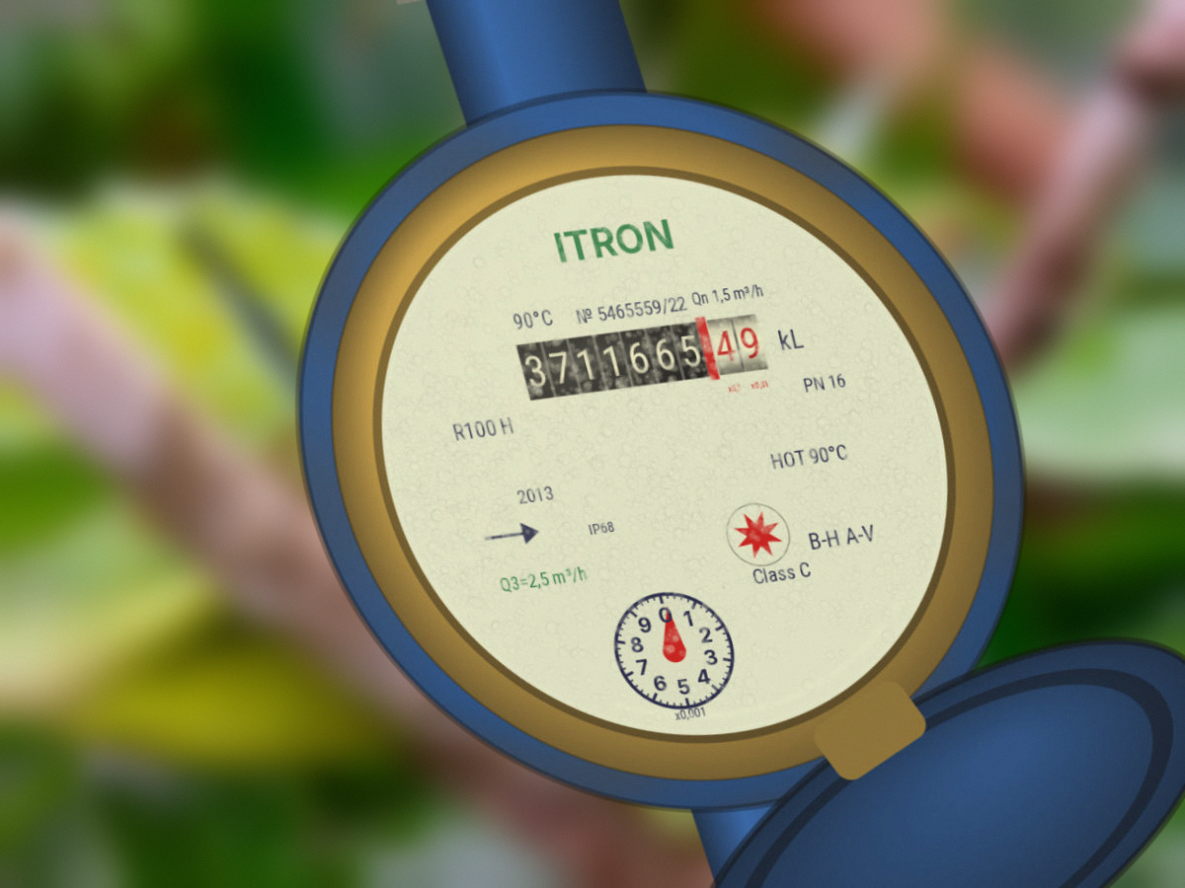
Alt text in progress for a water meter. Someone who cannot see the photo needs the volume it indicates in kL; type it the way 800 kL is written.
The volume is 3711665.490 kL
